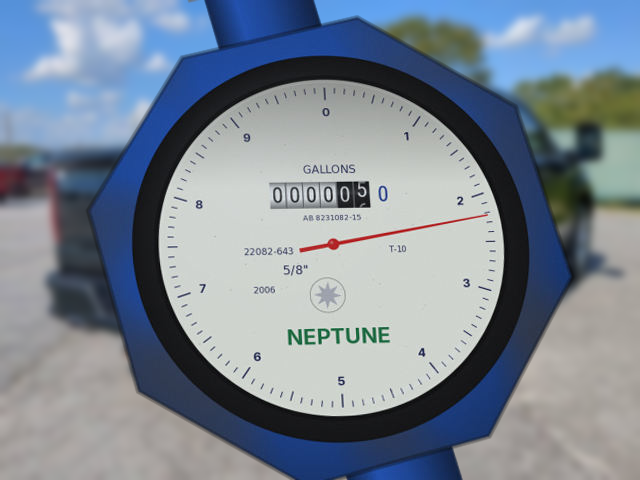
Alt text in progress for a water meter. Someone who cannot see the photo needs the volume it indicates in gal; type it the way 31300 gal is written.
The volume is 52.2 gal
